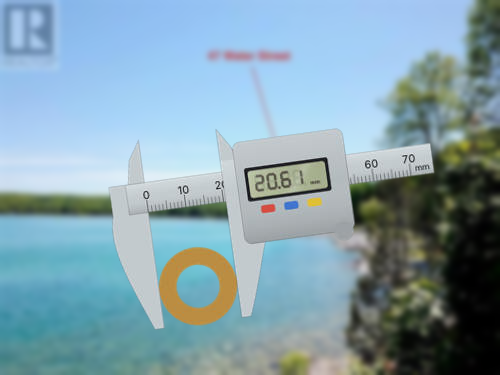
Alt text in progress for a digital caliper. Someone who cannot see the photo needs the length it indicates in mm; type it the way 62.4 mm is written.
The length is 20.61 mm
